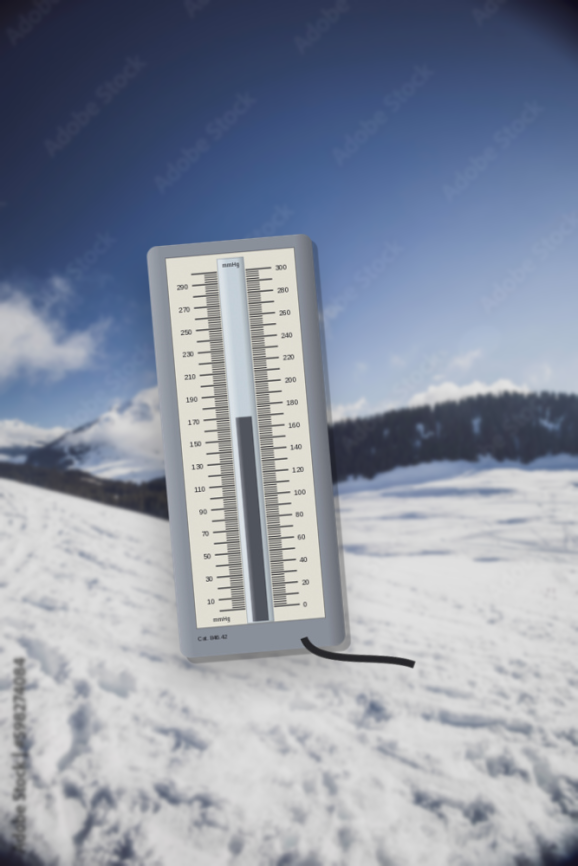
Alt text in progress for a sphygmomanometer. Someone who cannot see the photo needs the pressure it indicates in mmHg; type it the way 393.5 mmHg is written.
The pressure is 170 mmHg
